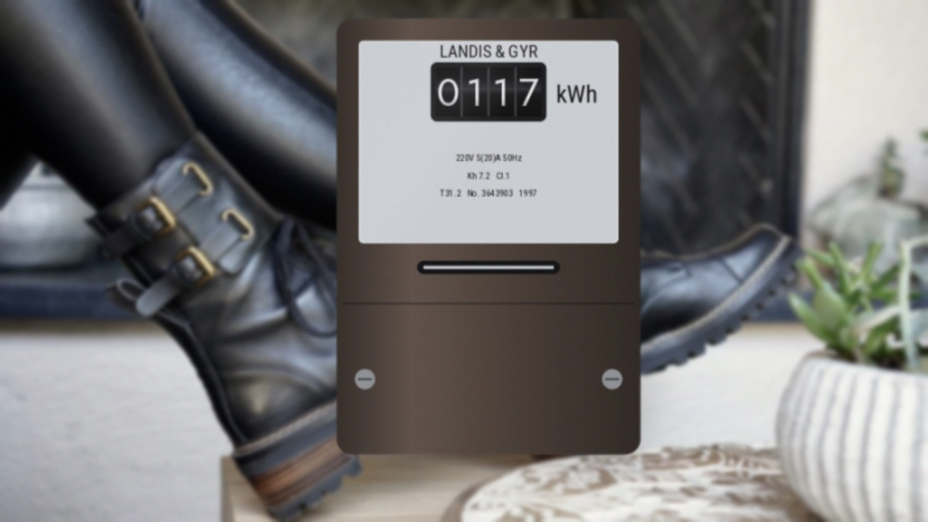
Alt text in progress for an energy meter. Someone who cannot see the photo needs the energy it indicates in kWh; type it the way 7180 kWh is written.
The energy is 117 kWh
